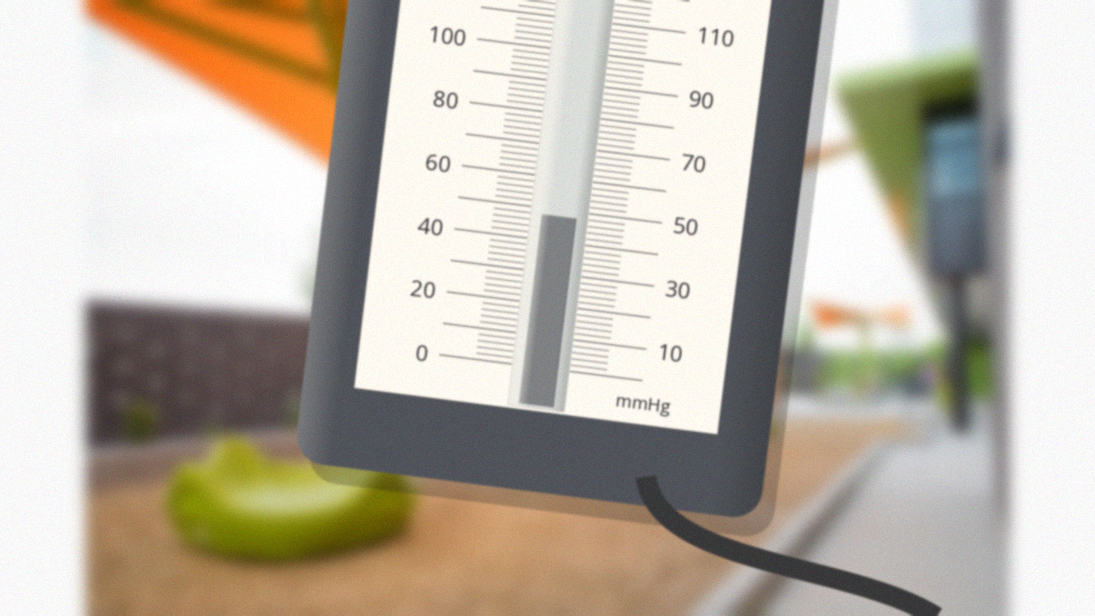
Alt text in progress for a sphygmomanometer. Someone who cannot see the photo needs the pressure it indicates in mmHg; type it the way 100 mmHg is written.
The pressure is 48 mmHg
